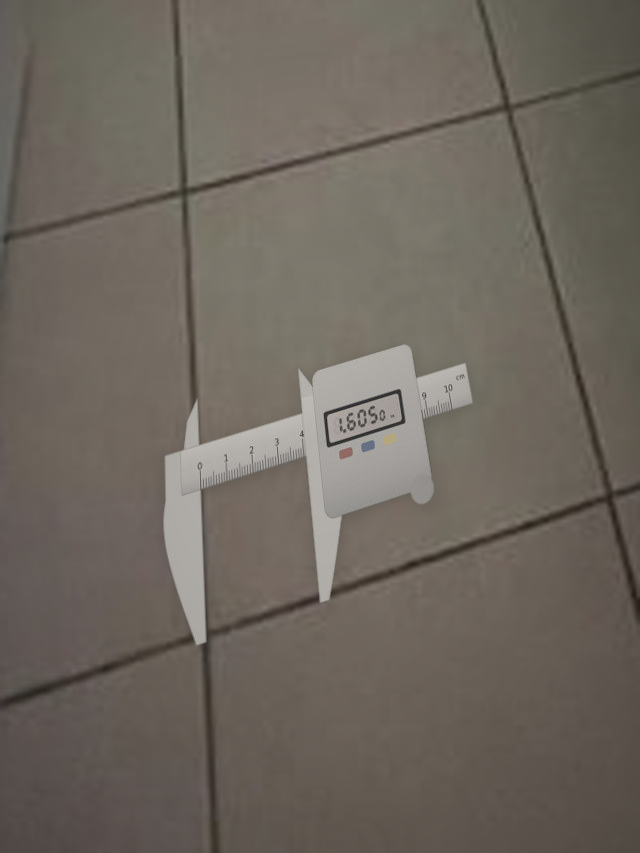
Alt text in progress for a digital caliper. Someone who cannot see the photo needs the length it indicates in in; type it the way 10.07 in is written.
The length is 1.6050 in
